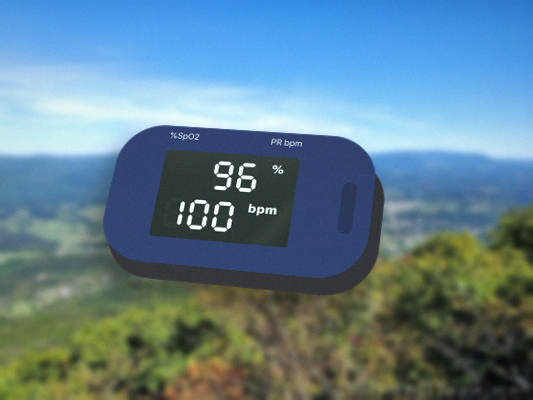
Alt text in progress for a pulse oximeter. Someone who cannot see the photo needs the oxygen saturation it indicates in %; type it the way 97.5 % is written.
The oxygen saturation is 96 %
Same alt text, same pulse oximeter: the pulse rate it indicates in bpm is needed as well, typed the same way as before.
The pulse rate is 100 bpm
